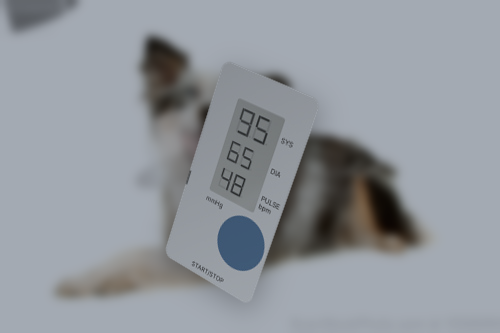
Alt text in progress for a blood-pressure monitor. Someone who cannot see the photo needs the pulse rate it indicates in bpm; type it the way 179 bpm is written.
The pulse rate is 48 bpm
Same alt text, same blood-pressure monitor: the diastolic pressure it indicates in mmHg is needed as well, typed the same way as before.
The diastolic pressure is 65 mmHg
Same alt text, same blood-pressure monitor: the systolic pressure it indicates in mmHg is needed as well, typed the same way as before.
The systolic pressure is 95 mmHg
